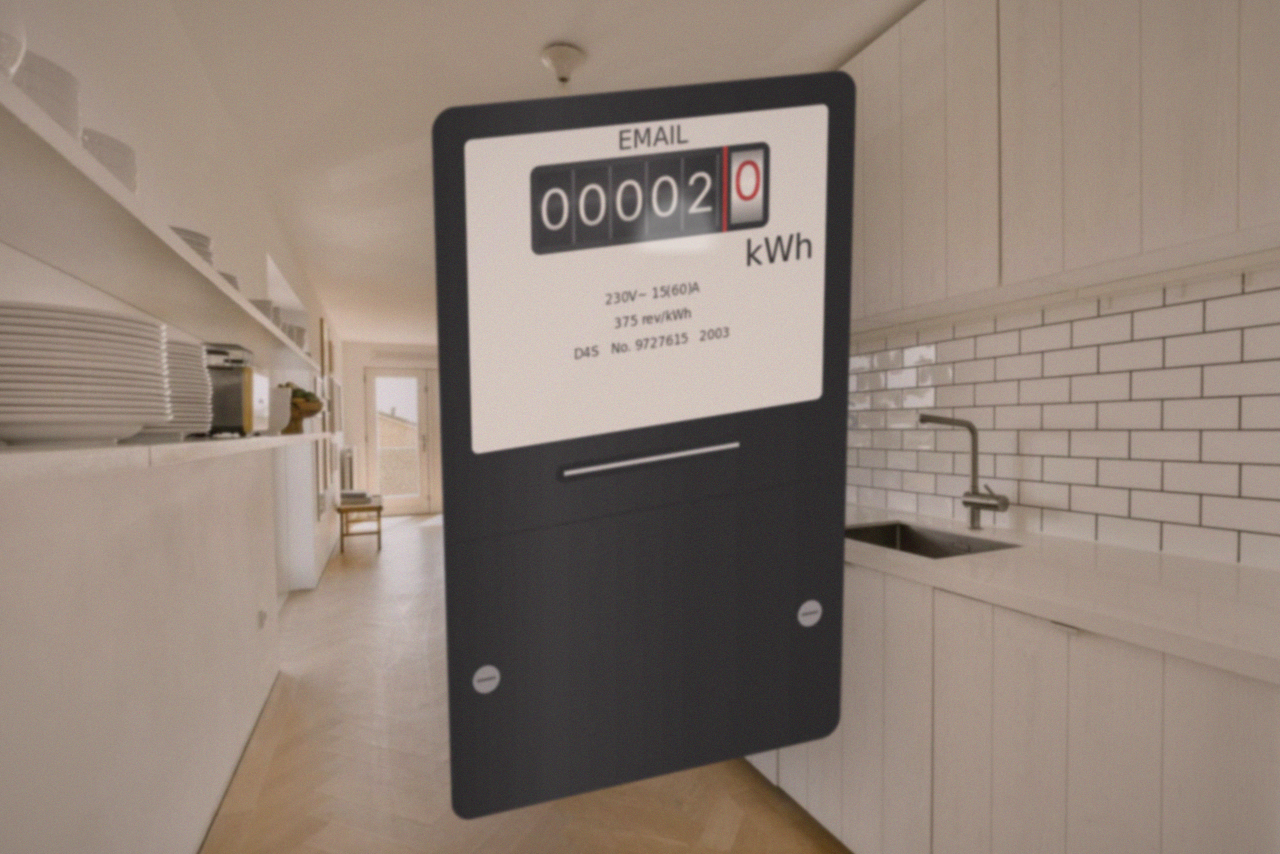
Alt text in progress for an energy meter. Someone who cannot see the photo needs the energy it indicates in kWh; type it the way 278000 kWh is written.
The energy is 2.0 kWh
